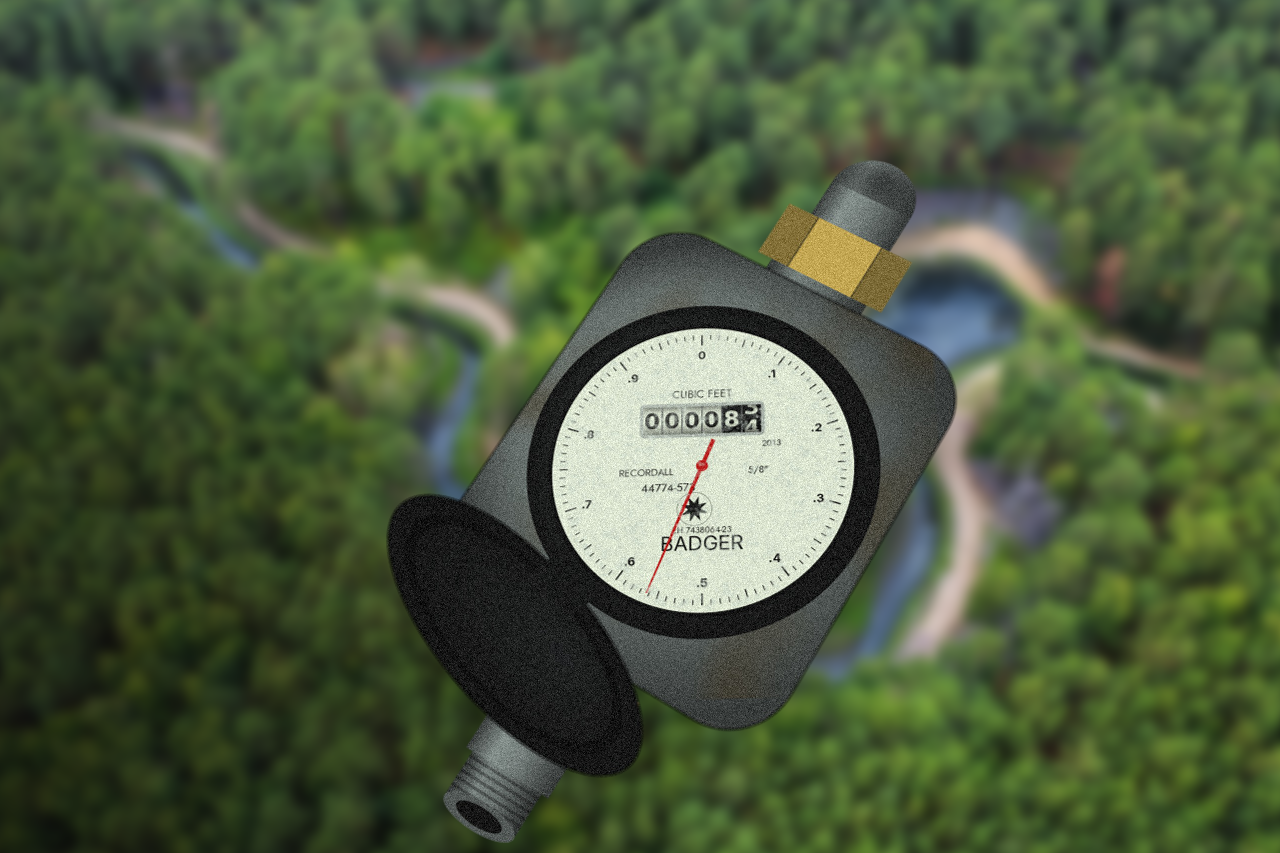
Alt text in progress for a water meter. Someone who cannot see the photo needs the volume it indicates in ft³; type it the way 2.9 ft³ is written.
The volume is 83.56 ft³
